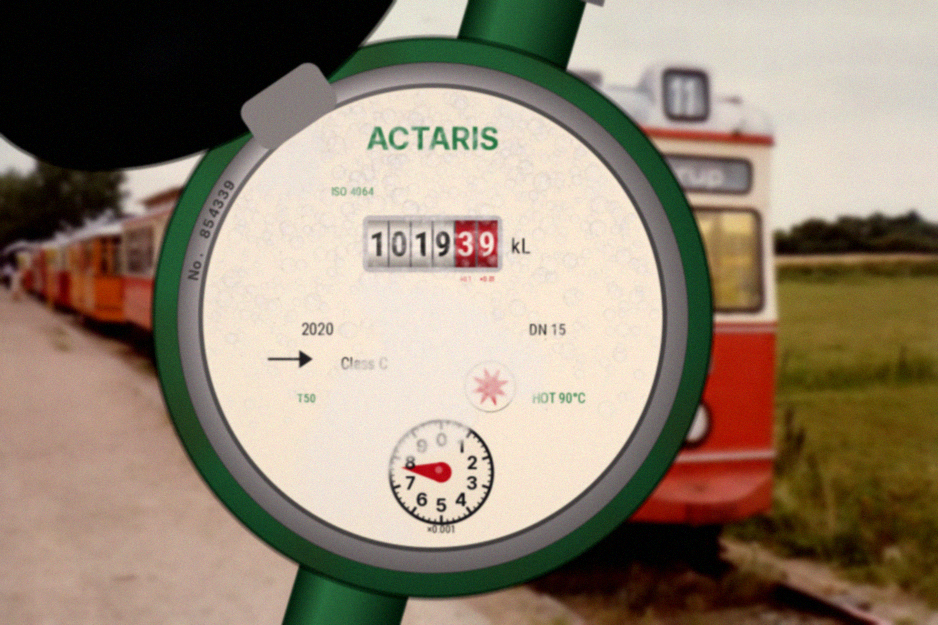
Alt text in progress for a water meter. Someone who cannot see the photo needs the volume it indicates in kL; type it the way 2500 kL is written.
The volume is 1019.397 kL
